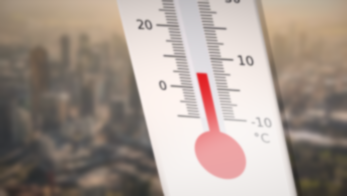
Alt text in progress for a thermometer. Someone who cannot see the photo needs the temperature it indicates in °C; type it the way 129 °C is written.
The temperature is 5 °C
